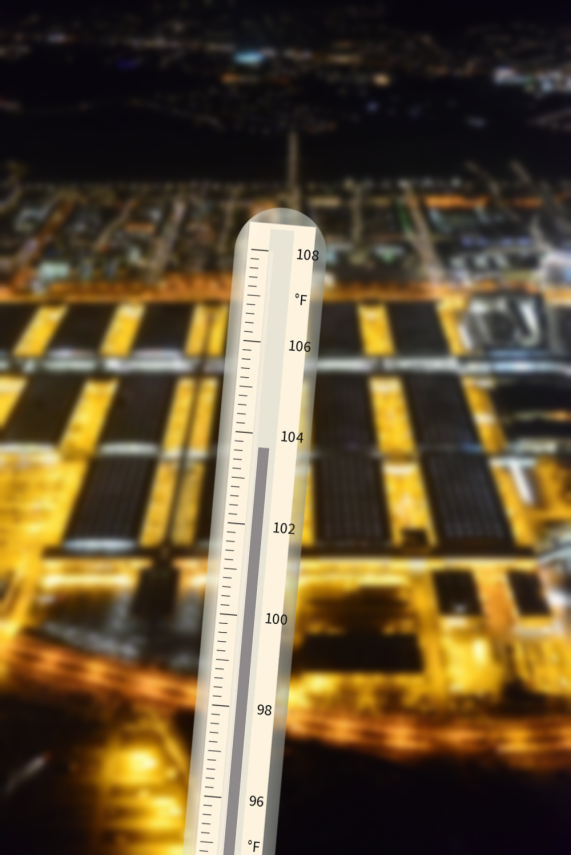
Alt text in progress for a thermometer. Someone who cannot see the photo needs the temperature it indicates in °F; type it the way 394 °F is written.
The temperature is 103.7 °F
